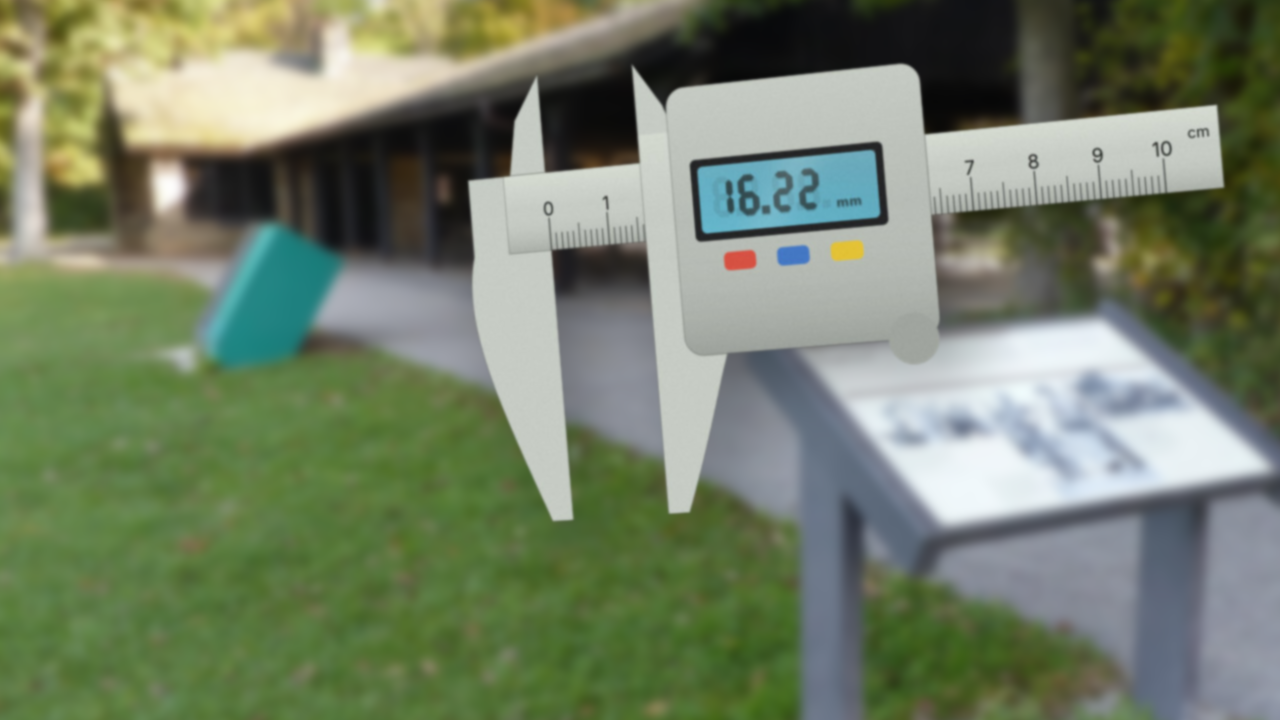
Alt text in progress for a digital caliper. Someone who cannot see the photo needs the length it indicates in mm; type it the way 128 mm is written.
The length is 16.22 mm
